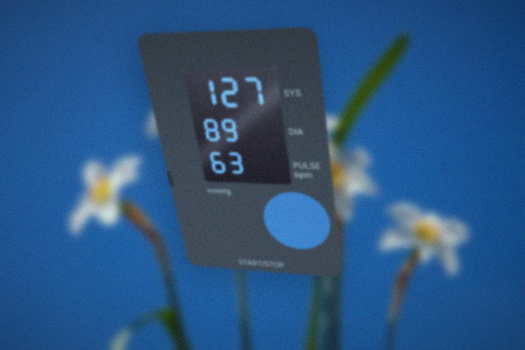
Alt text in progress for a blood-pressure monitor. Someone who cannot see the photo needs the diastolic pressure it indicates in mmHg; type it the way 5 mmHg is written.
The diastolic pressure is 89 mmHg
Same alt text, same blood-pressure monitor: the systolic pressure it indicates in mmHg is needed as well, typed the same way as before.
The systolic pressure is 127 mmHg
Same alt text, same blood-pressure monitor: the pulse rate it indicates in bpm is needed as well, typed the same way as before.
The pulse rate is 63 bpm
